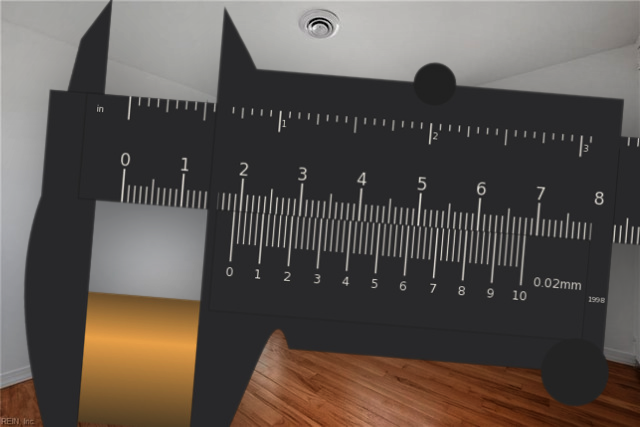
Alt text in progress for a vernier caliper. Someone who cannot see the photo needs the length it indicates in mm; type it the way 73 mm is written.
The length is 19.0 mm
